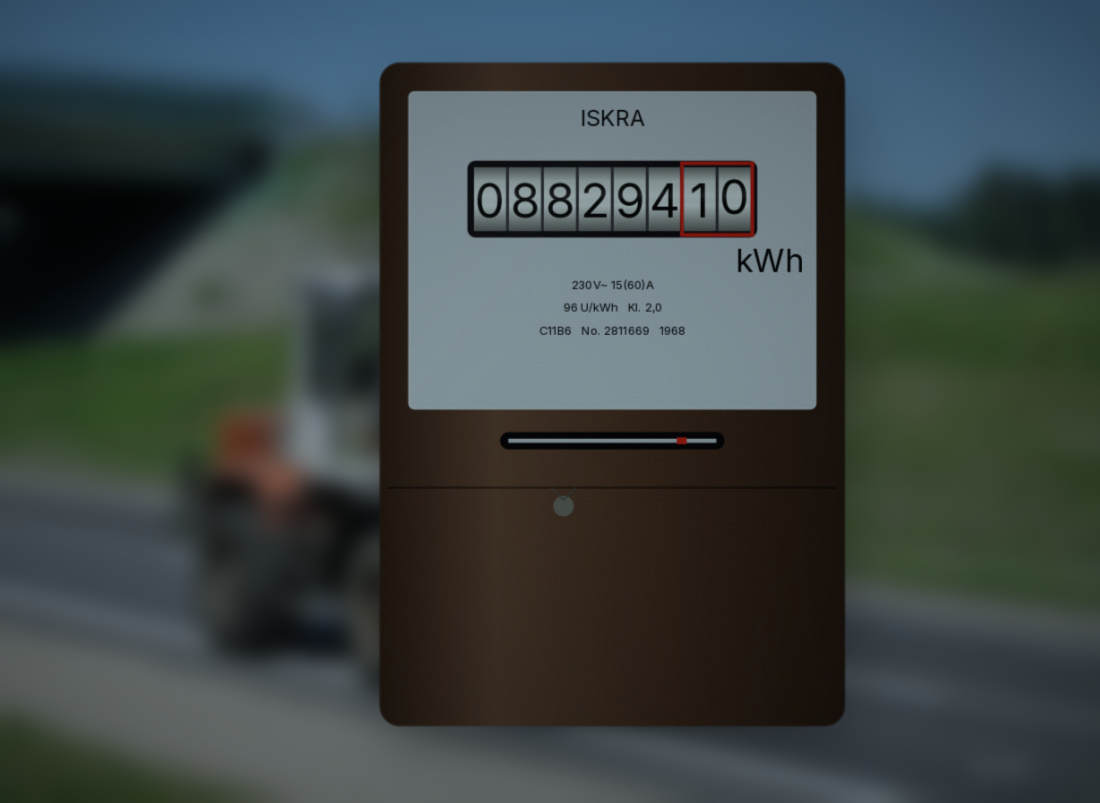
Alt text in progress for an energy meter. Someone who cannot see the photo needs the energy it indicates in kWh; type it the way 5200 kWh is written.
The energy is 88294.10 kWh
